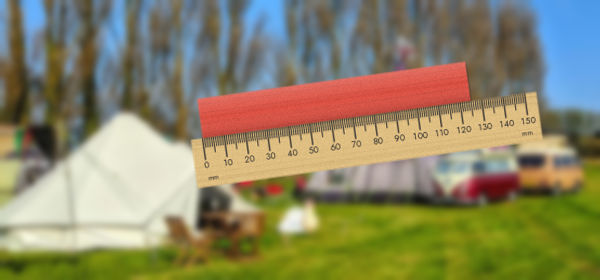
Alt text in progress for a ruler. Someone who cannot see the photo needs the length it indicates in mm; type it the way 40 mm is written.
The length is 125 mm
